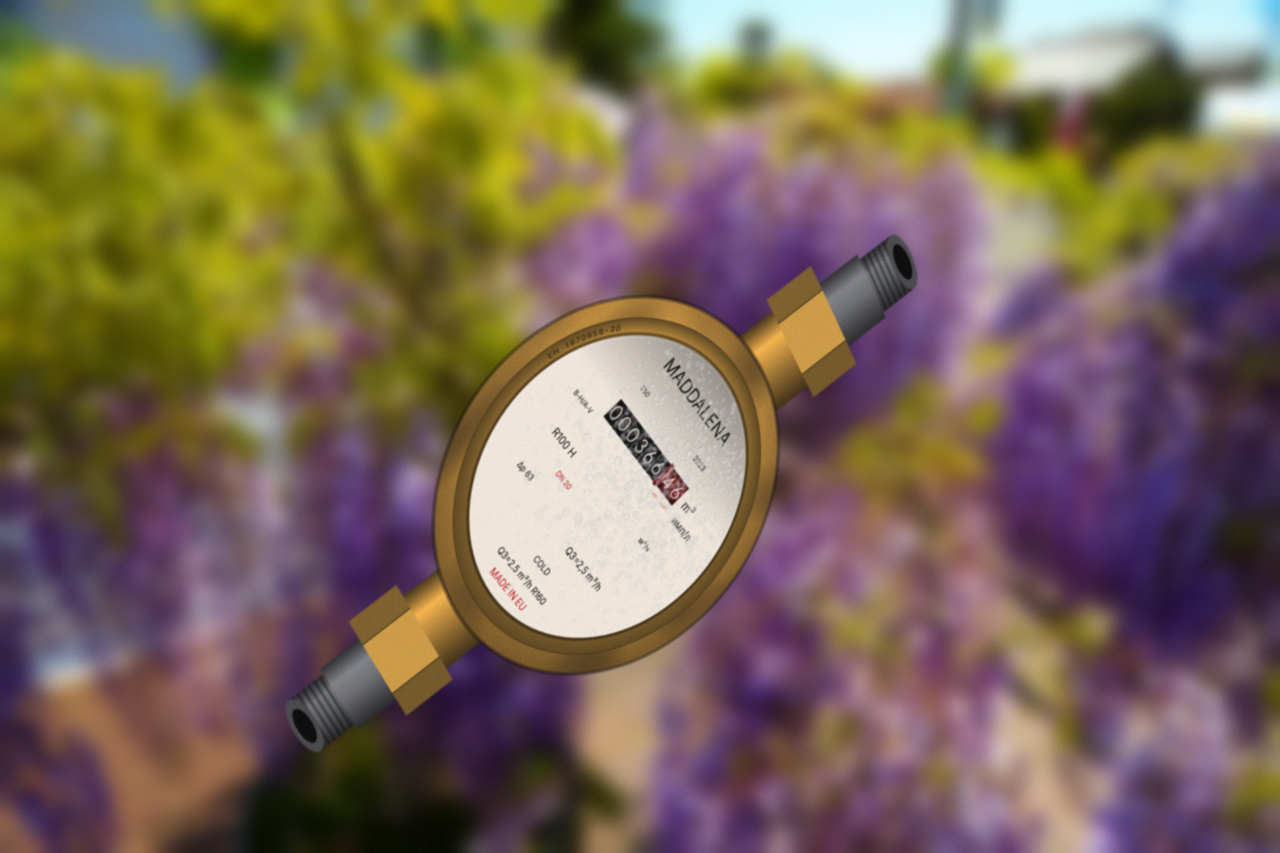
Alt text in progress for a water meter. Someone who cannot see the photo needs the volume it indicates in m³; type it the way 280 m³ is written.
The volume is 366.46 m³
